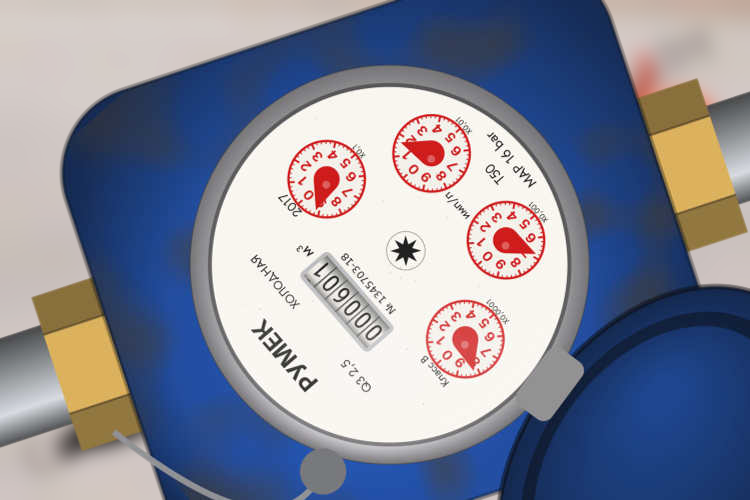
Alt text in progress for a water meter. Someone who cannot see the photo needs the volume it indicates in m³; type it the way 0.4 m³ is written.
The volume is 600.9168 m³
